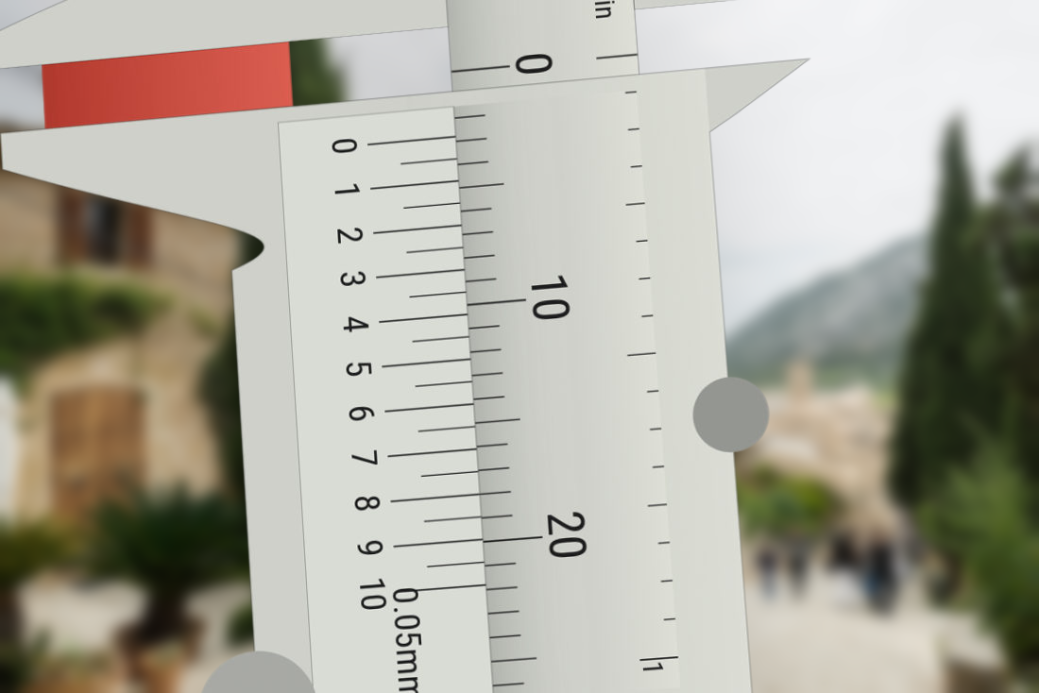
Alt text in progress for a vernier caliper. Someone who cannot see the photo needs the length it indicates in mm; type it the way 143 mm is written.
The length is 2.80 mm
